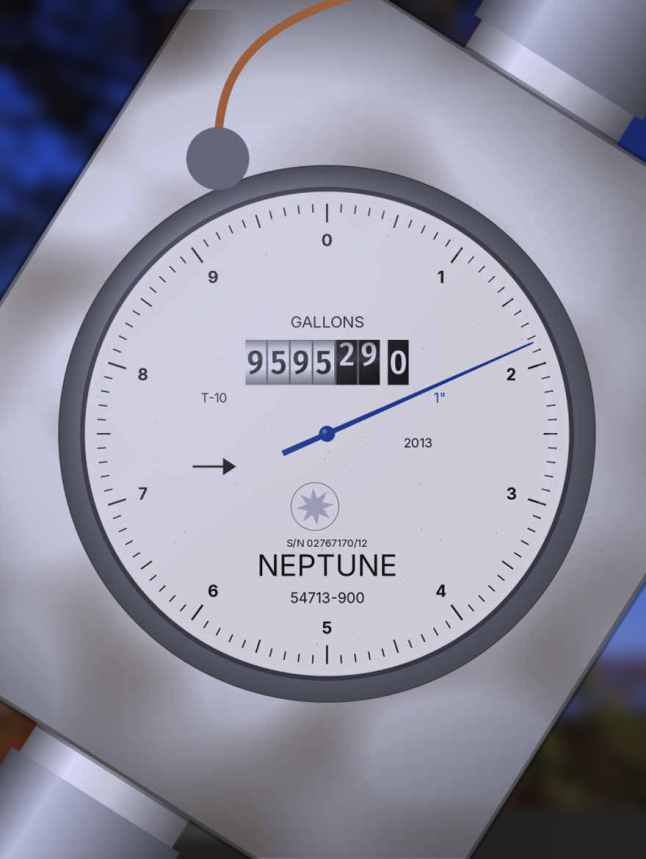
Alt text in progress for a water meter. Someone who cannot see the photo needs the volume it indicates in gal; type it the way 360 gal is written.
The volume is 9595291.8 gal
